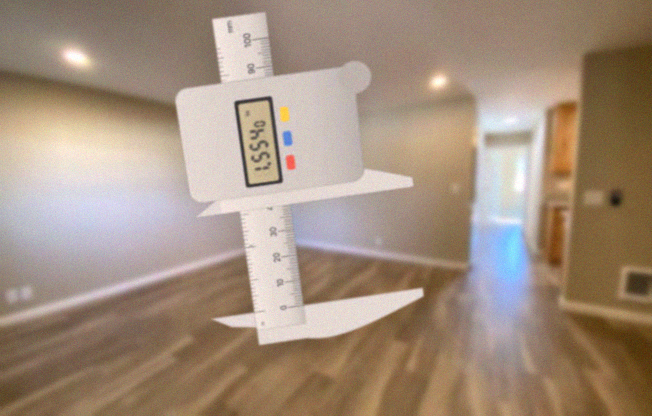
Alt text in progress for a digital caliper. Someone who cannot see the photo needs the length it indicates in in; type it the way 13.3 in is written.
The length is 1.5540 in
